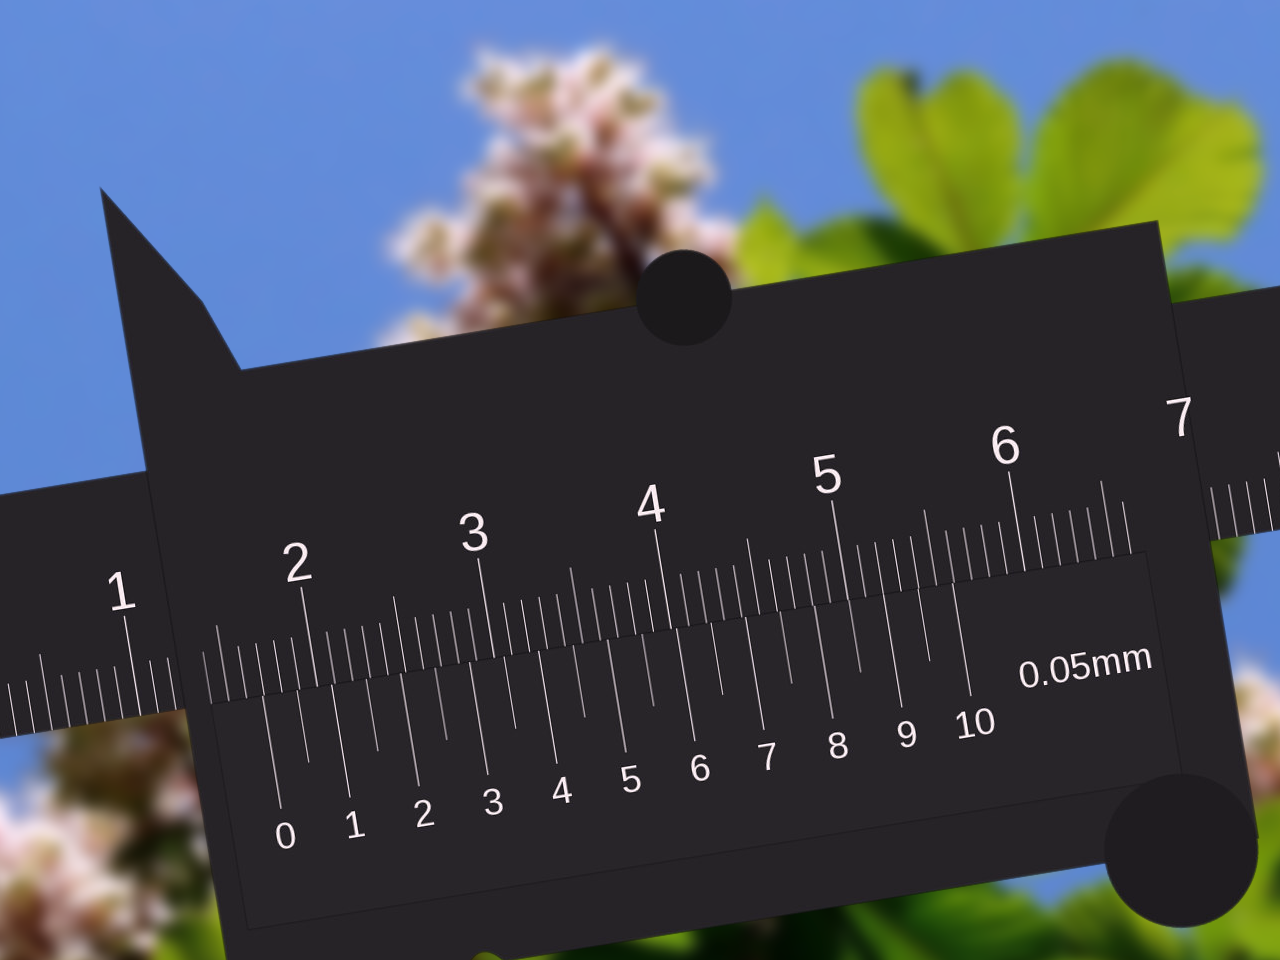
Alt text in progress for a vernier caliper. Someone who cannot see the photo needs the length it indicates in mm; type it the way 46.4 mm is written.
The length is 16.9 mm
